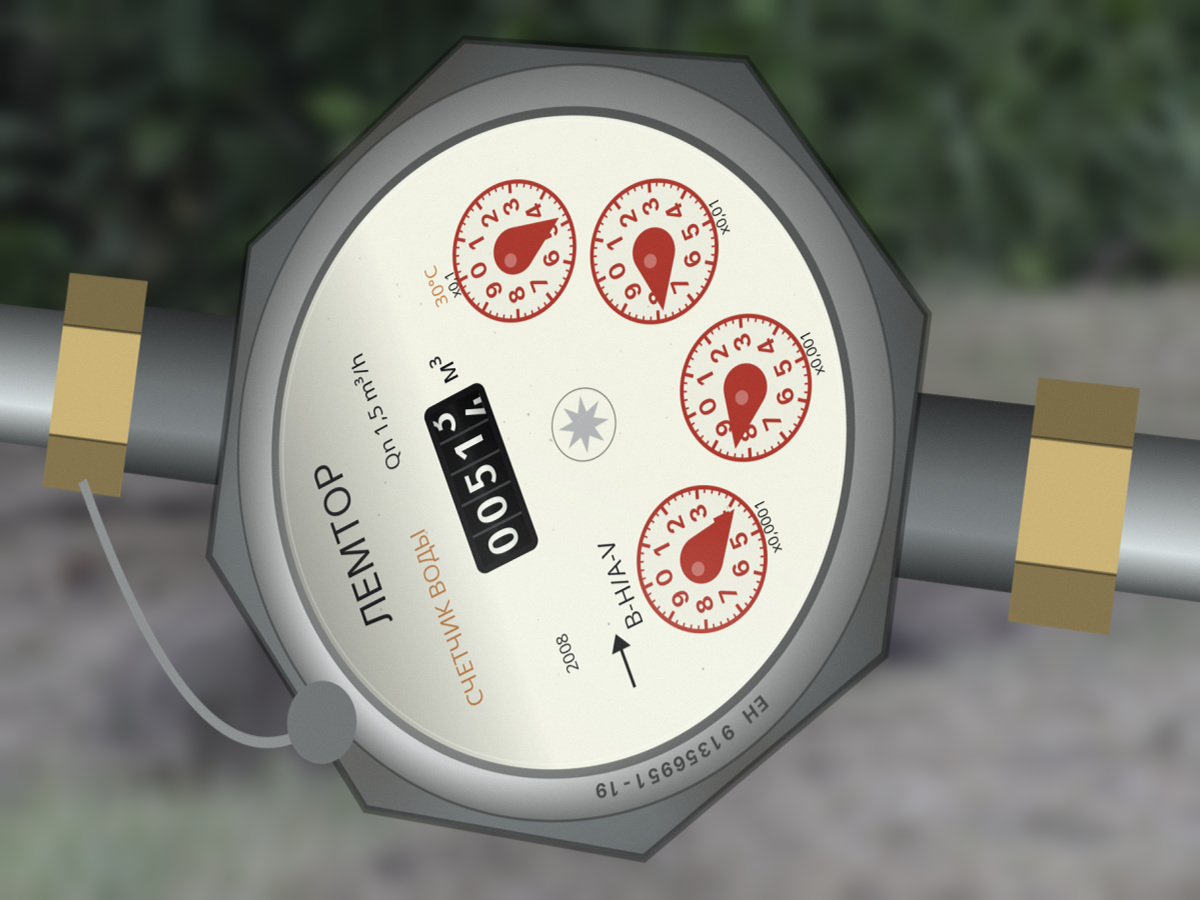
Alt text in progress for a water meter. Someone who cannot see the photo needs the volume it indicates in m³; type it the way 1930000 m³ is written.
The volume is 513.4784 m³
